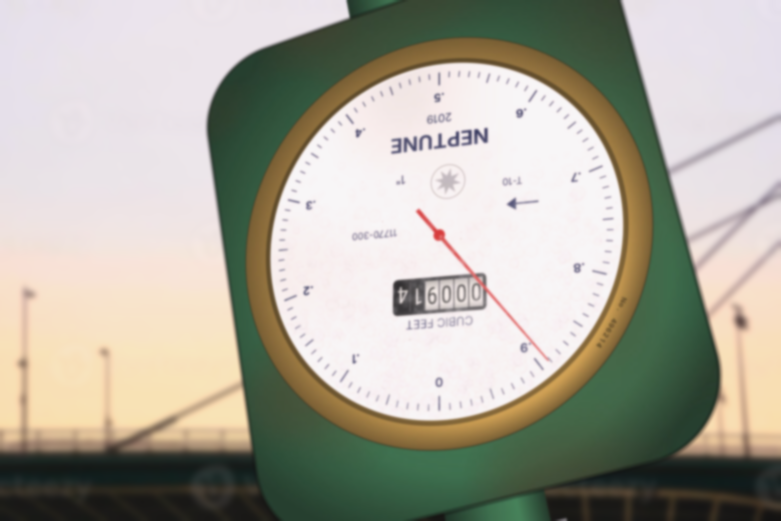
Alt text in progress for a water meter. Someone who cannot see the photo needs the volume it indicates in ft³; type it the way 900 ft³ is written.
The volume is 913.89 ft³
